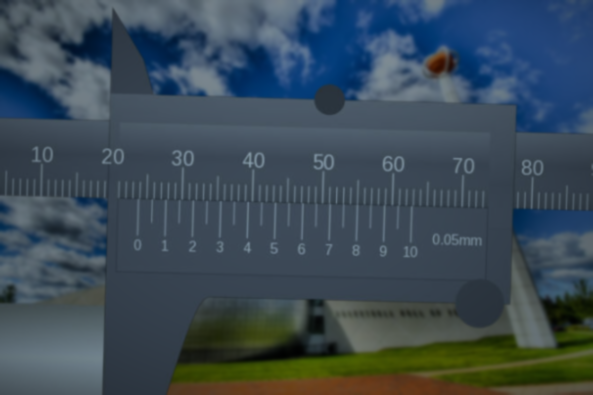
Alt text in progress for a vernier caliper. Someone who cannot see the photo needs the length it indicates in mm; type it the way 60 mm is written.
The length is 23.8 mm
